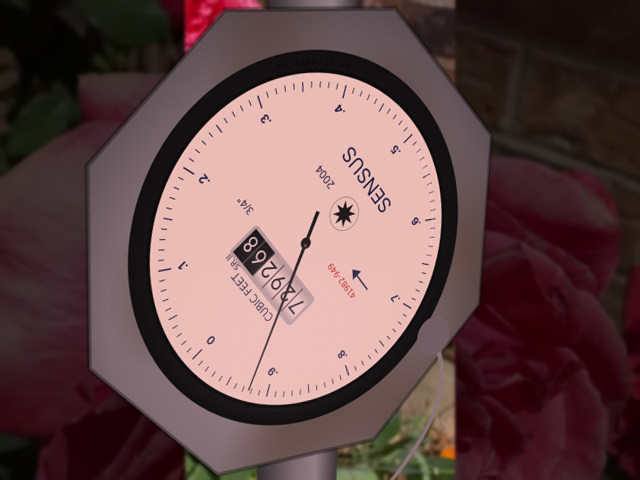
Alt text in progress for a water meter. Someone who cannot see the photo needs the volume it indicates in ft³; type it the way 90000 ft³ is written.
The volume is 729267.92 ft³
